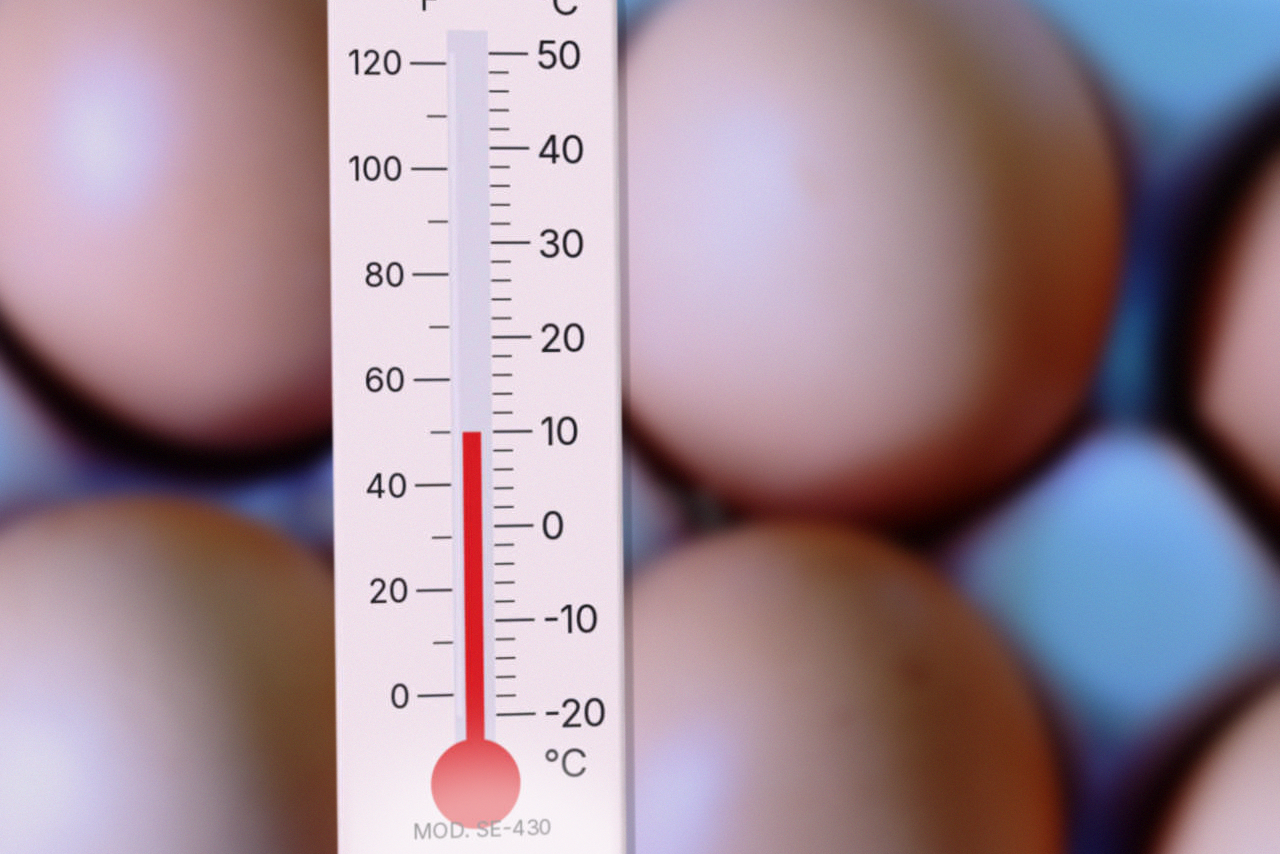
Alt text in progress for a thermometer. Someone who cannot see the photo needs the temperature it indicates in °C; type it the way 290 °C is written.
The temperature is 10 °C
